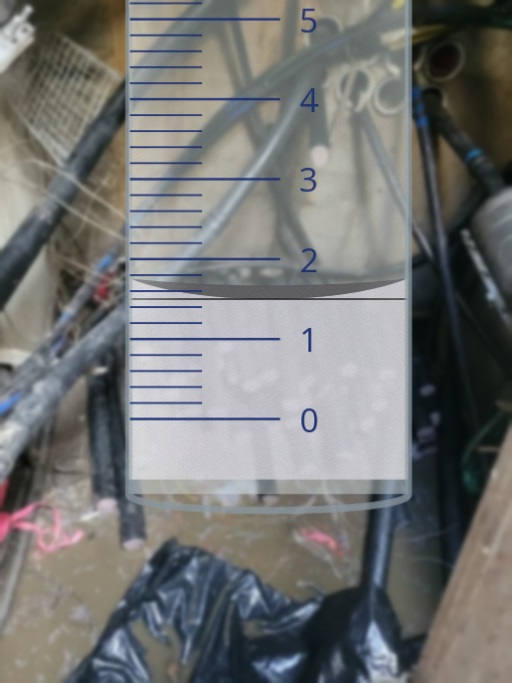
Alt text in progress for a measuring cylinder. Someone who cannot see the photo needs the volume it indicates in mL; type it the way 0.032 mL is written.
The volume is 1.5 mL
